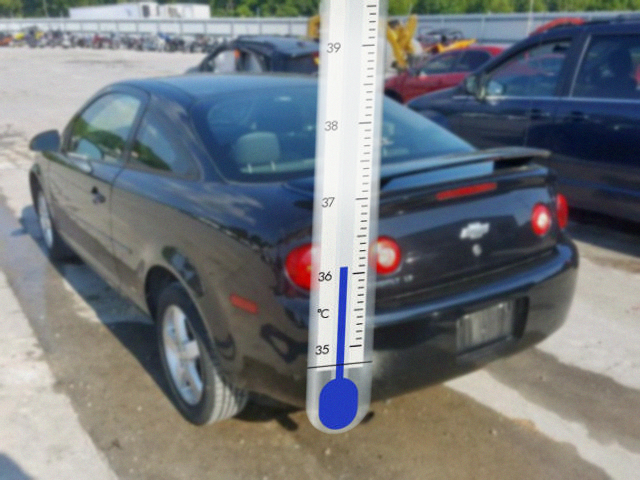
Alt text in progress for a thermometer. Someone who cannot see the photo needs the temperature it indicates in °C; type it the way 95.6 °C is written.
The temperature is 36.1 °C
